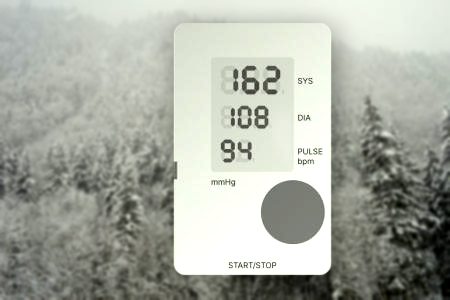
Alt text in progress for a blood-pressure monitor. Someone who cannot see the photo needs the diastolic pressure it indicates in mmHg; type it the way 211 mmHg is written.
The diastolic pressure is 108 mmHg
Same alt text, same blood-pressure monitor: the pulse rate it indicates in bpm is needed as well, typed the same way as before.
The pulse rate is 94 bpm
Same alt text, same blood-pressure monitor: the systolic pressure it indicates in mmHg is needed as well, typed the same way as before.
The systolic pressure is 162 mmHg
